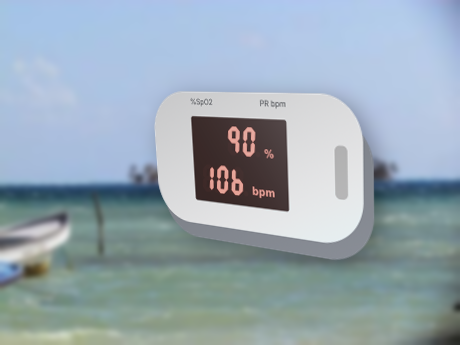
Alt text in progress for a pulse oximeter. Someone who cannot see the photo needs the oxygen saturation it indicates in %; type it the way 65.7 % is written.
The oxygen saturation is 90 %
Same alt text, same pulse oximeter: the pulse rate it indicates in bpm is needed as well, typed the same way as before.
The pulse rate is 106 bpm
